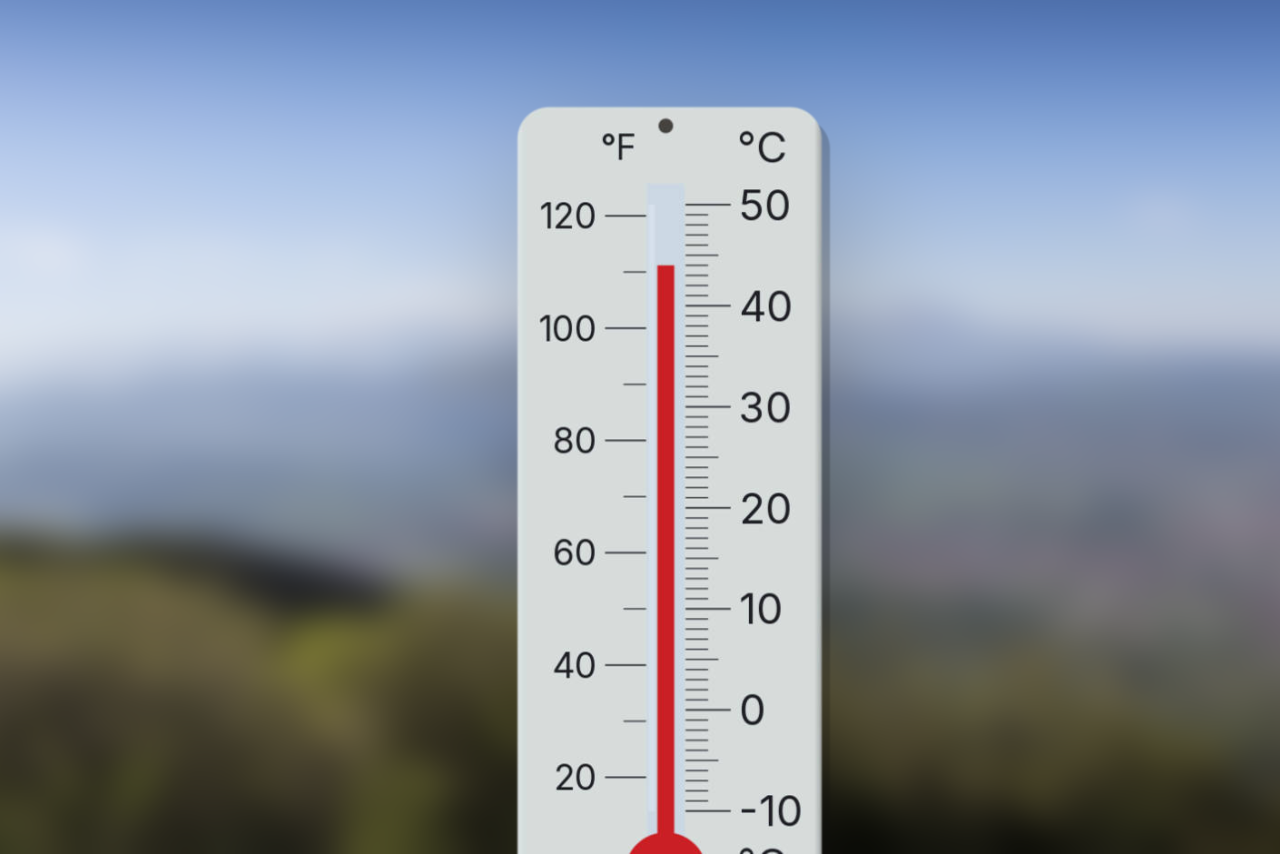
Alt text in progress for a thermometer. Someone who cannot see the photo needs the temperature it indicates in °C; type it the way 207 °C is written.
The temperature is 44 °C
